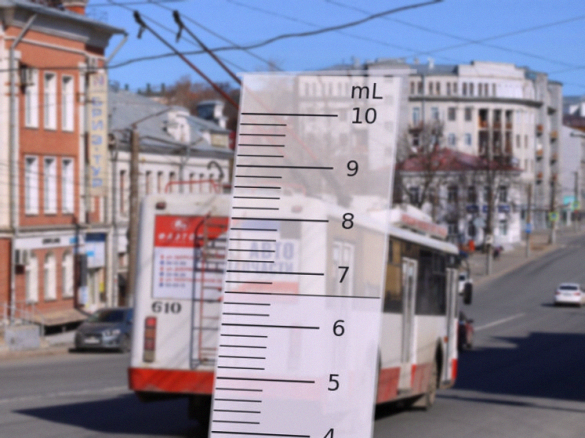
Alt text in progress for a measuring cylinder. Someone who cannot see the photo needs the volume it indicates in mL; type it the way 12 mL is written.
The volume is 6.6 mL
